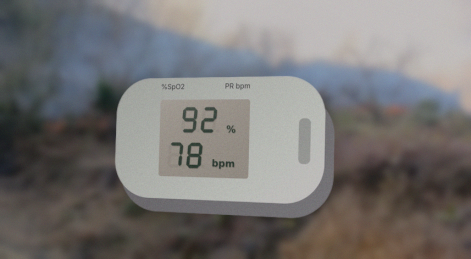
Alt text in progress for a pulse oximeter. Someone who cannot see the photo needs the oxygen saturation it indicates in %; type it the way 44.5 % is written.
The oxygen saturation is 92 %
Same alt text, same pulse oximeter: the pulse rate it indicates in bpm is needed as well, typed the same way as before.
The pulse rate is 78 bpm
